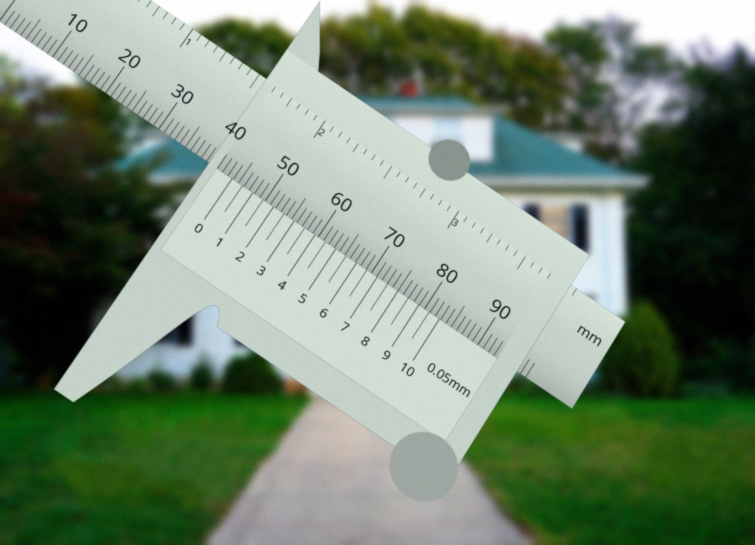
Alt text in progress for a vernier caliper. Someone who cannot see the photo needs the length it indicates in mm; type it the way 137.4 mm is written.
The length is 43.8 mm
